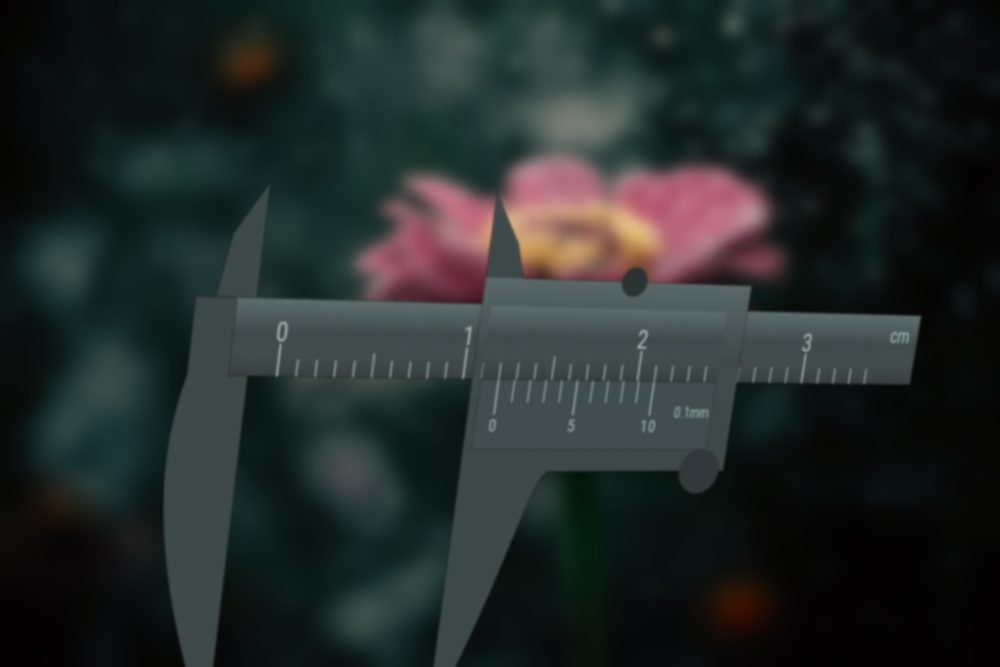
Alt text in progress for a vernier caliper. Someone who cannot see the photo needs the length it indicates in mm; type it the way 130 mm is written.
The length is 12.0 mm
